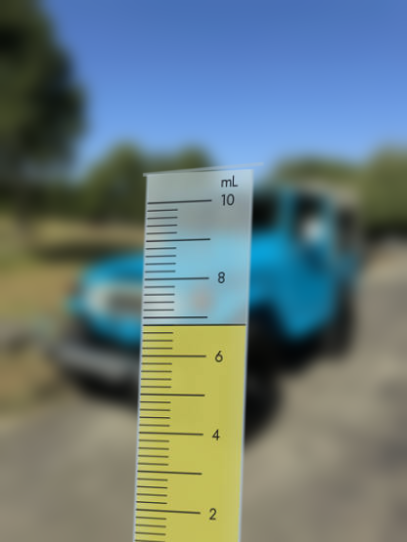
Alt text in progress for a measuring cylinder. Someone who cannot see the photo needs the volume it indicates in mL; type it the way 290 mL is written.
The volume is 6.8 mL
